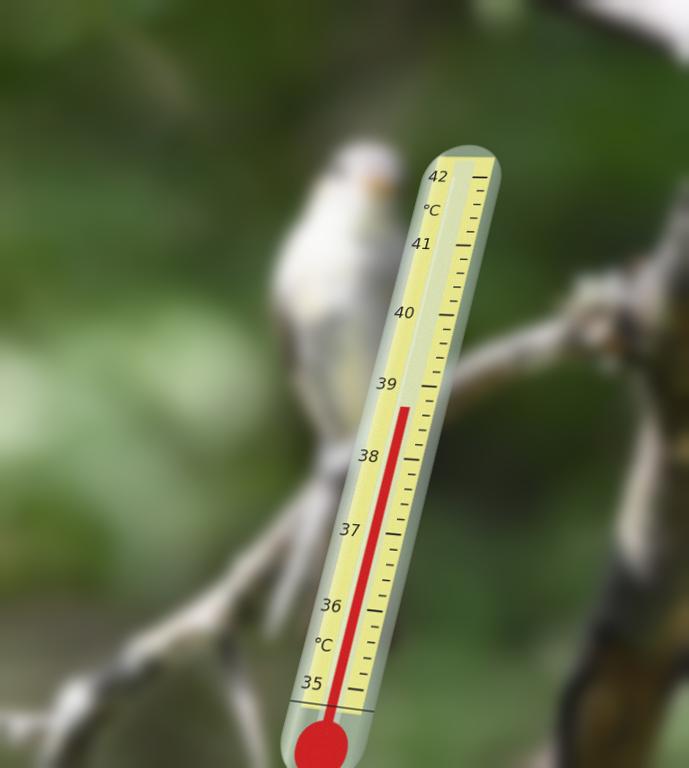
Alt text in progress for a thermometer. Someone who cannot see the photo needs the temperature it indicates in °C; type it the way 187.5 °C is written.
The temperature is 38.7 °C
